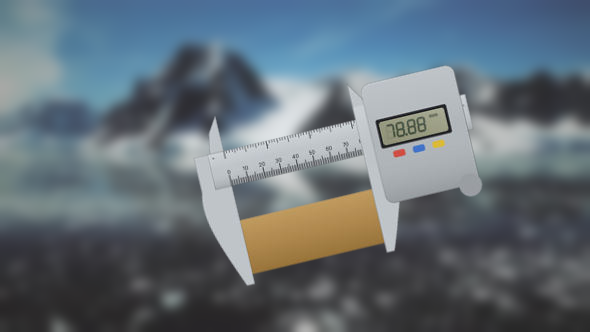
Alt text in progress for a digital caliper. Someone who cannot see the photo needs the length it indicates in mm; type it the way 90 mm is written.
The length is 78.88 mm
